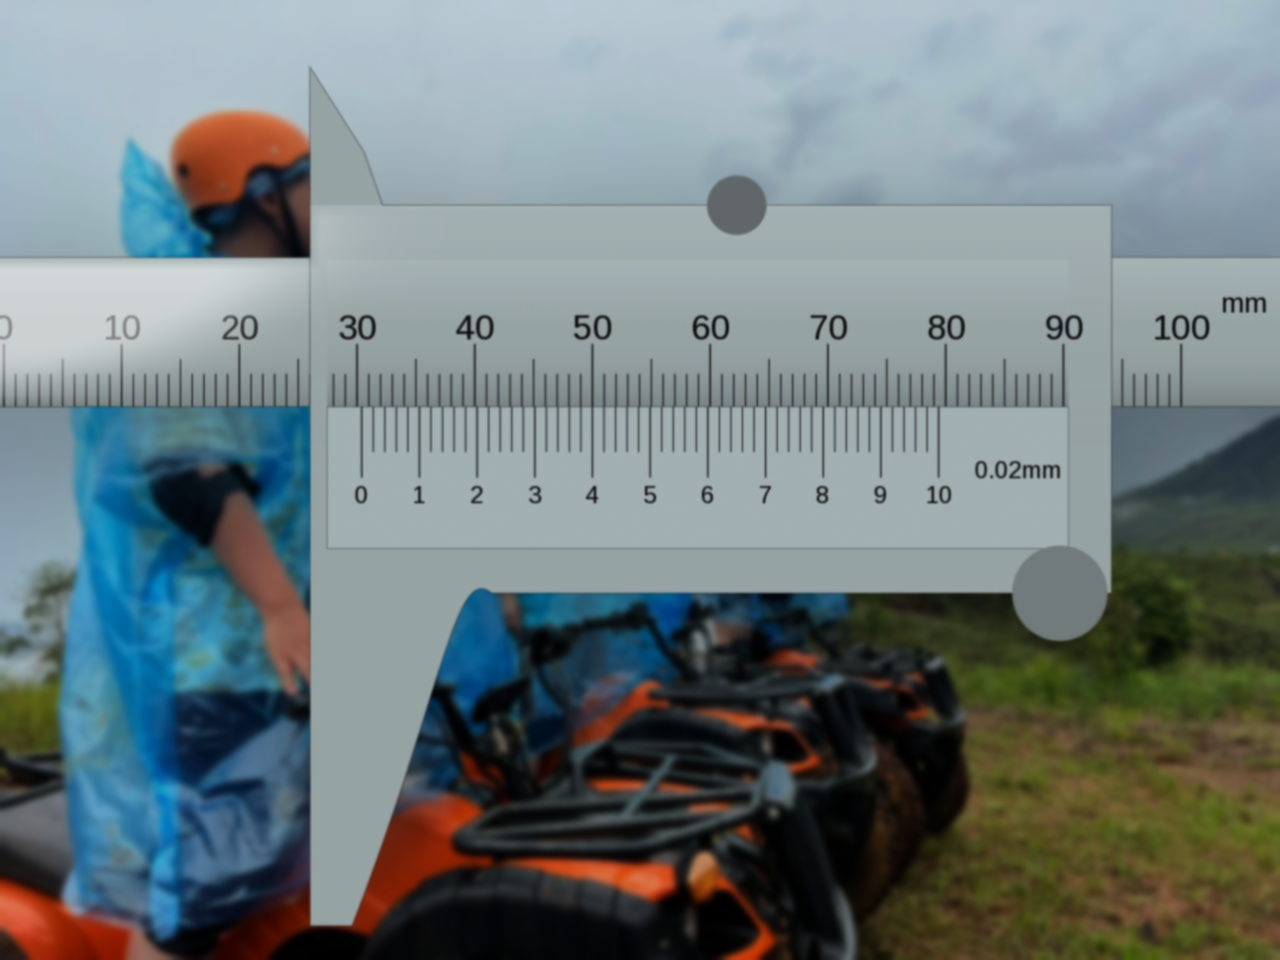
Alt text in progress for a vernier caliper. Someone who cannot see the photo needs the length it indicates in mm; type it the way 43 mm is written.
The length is 30.4 mm
